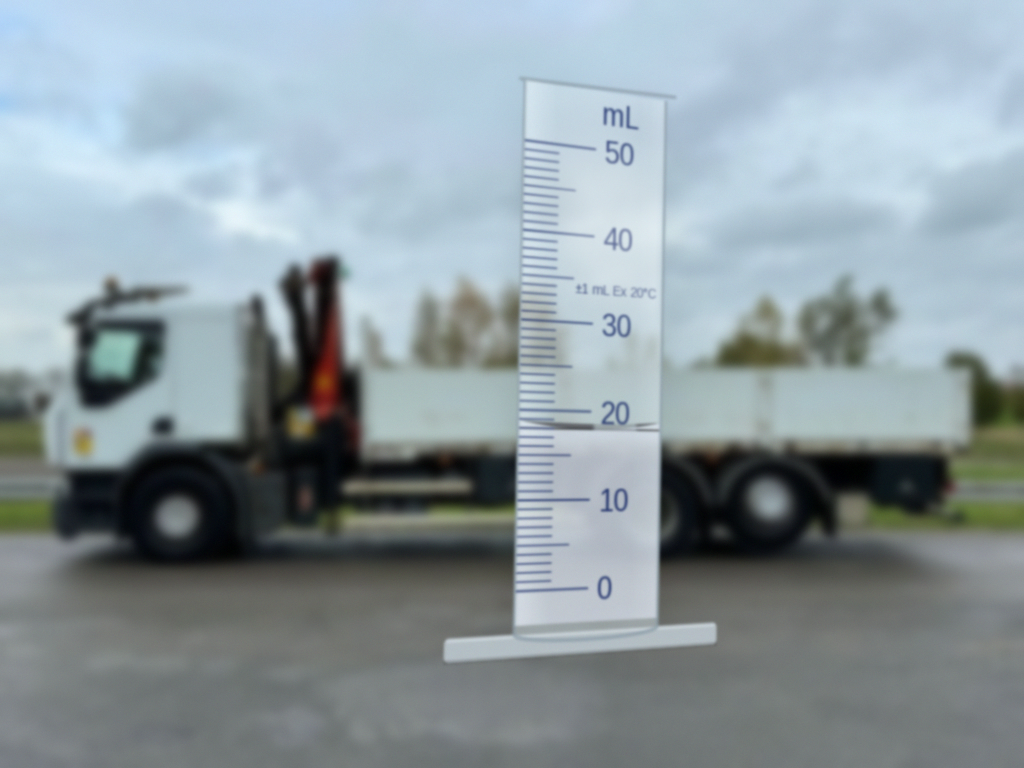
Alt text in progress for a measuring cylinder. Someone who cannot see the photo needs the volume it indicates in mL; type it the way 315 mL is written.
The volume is 18 mL
